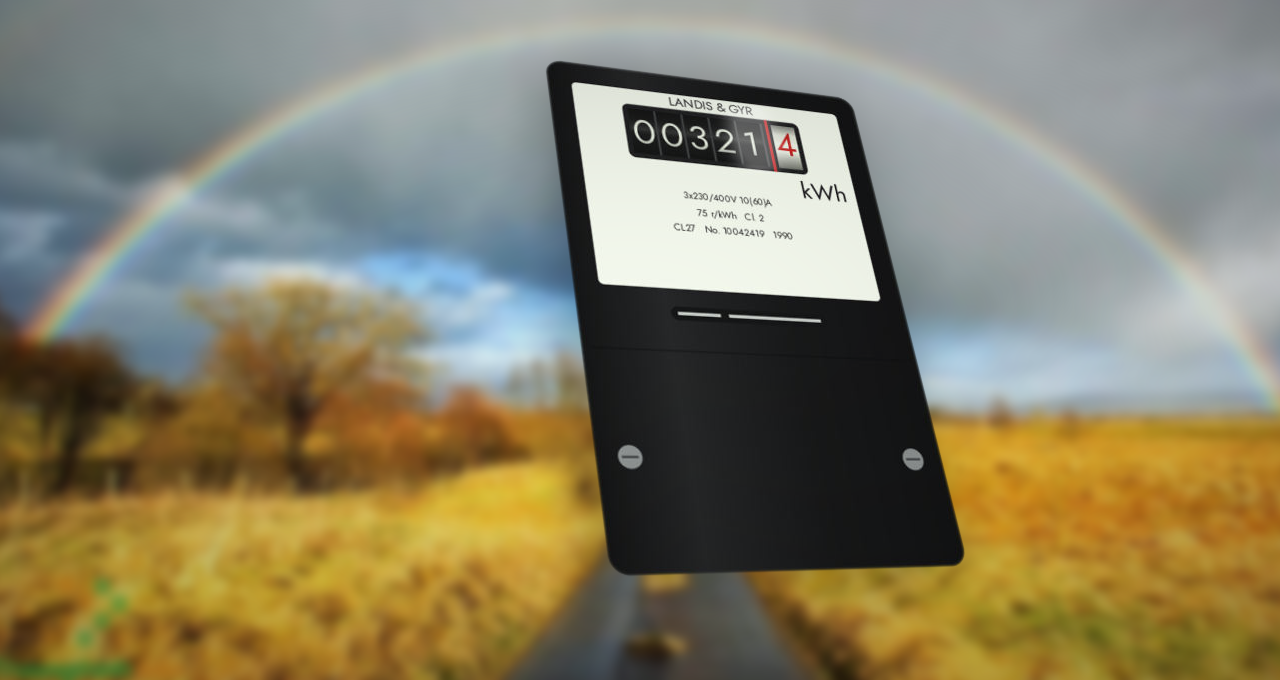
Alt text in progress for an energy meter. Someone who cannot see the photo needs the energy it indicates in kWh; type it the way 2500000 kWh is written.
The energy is 321.4 kWh
